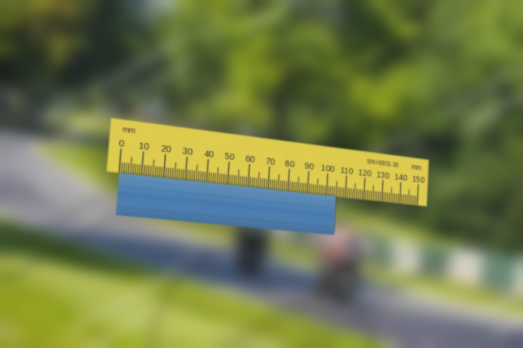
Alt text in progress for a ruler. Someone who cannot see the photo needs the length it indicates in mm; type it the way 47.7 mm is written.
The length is 105 mm
